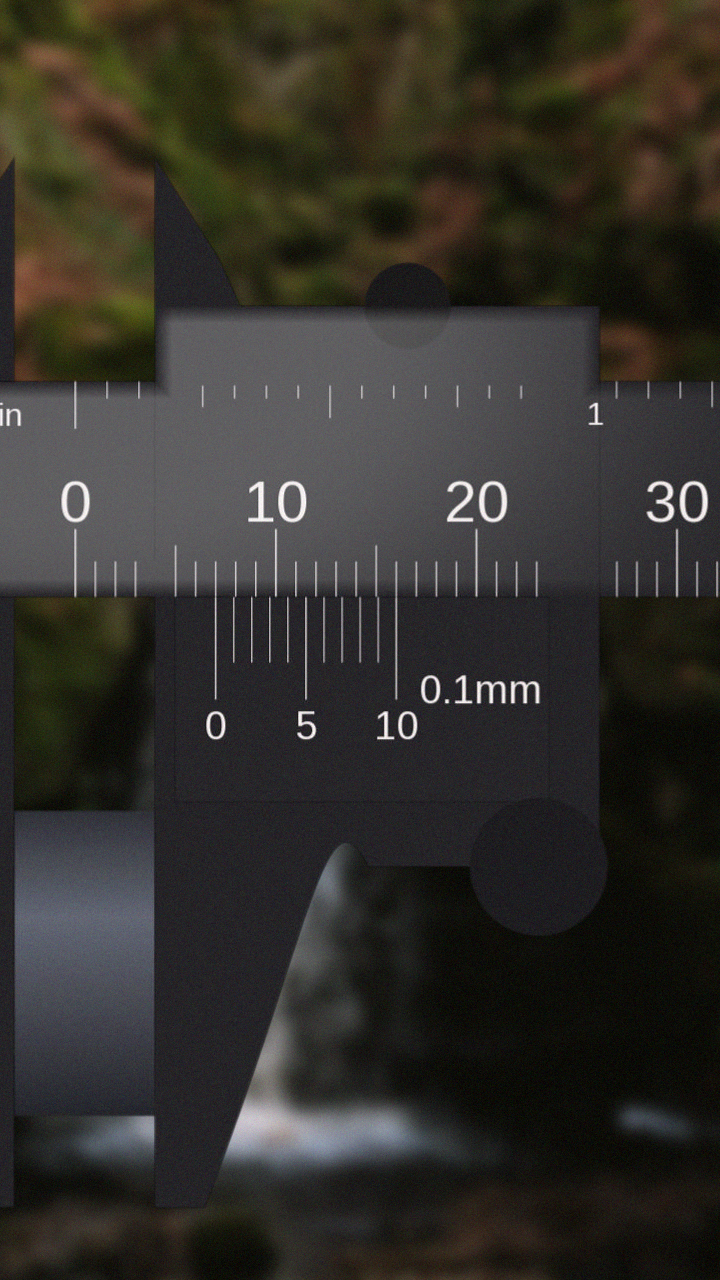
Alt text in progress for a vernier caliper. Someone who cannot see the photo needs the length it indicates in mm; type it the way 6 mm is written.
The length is 7.0 mm
